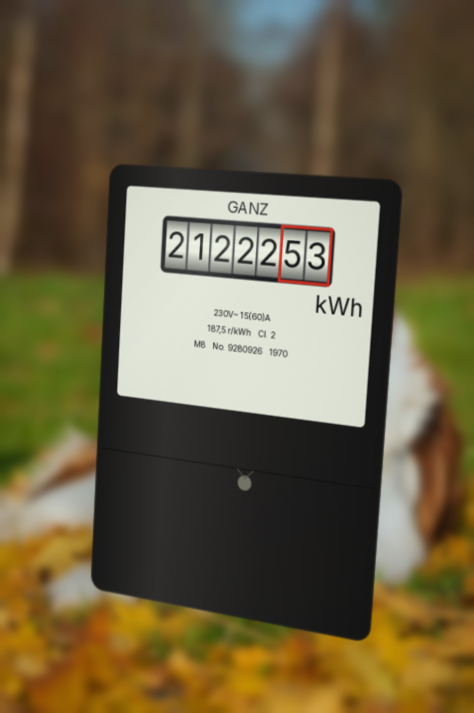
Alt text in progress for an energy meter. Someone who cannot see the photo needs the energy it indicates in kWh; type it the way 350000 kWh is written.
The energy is 21222.53 kWh
